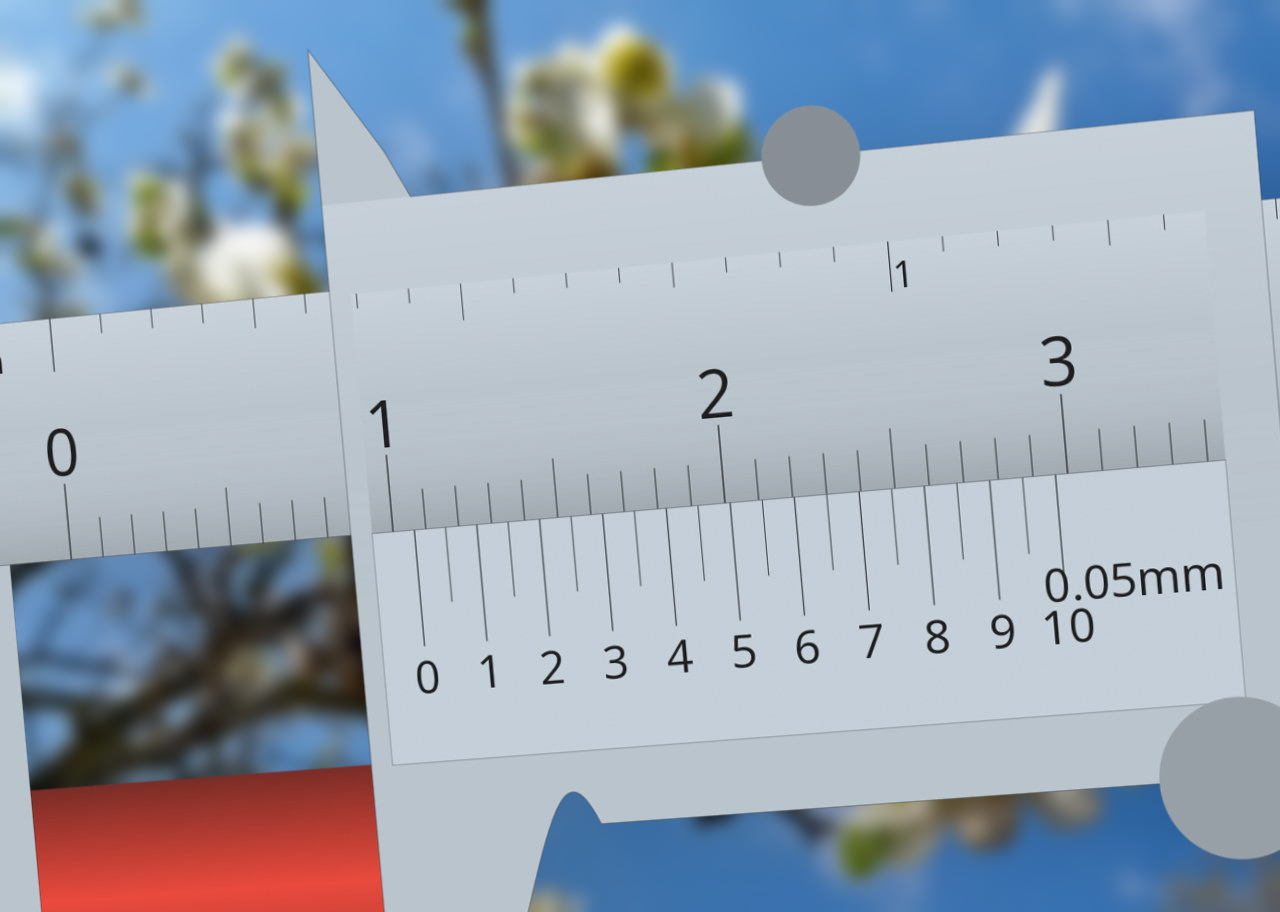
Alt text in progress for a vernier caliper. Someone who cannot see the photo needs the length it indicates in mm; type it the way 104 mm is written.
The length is 10.65 mm
